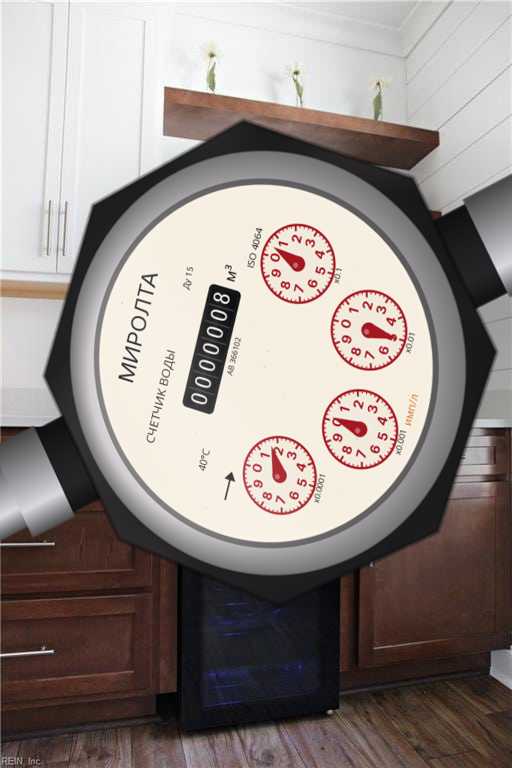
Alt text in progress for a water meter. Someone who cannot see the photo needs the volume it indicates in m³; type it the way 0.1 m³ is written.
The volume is 8.0501 m³
